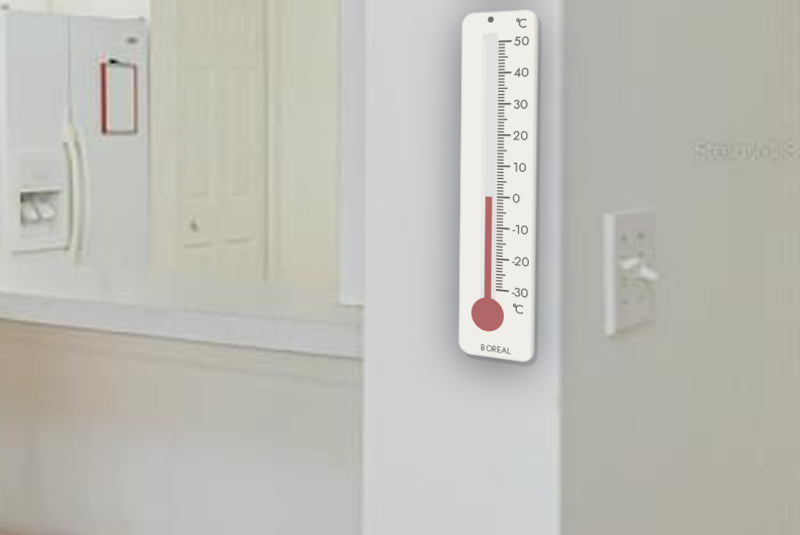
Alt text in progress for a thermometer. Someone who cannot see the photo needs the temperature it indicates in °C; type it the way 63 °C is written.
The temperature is 0 °C
